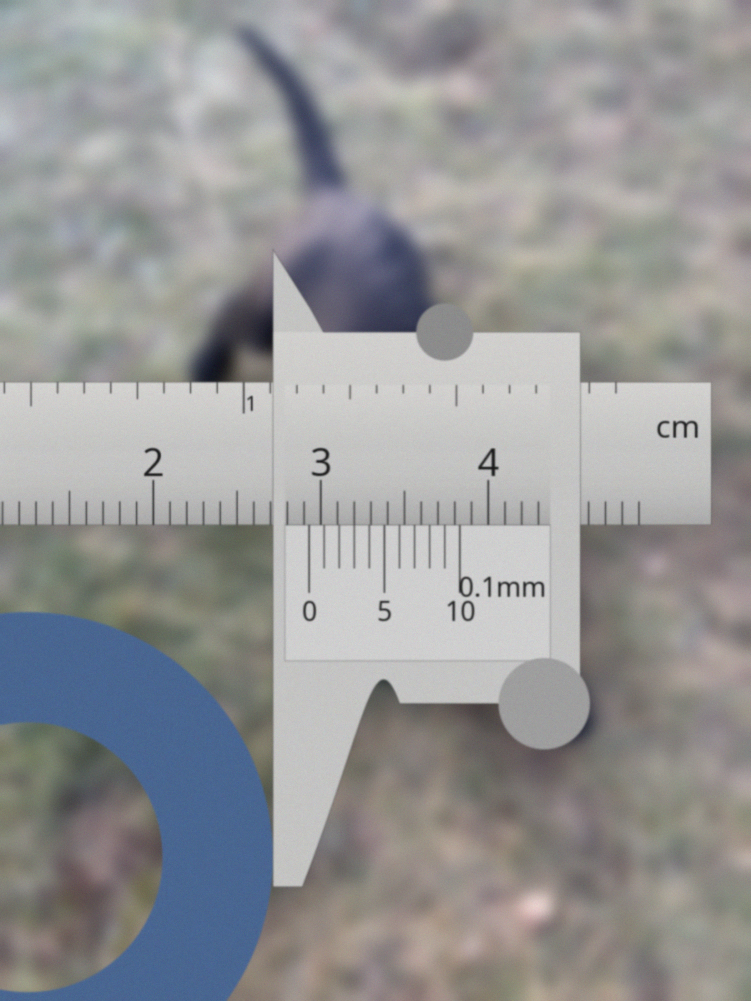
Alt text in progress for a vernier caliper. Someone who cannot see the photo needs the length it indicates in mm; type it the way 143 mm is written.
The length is 29.3 mm
